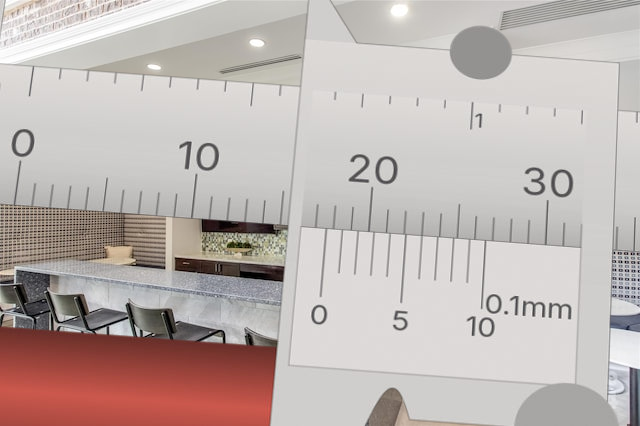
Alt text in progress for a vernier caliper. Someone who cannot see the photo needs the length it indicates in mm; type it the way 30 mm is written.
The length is 17.6 mm
